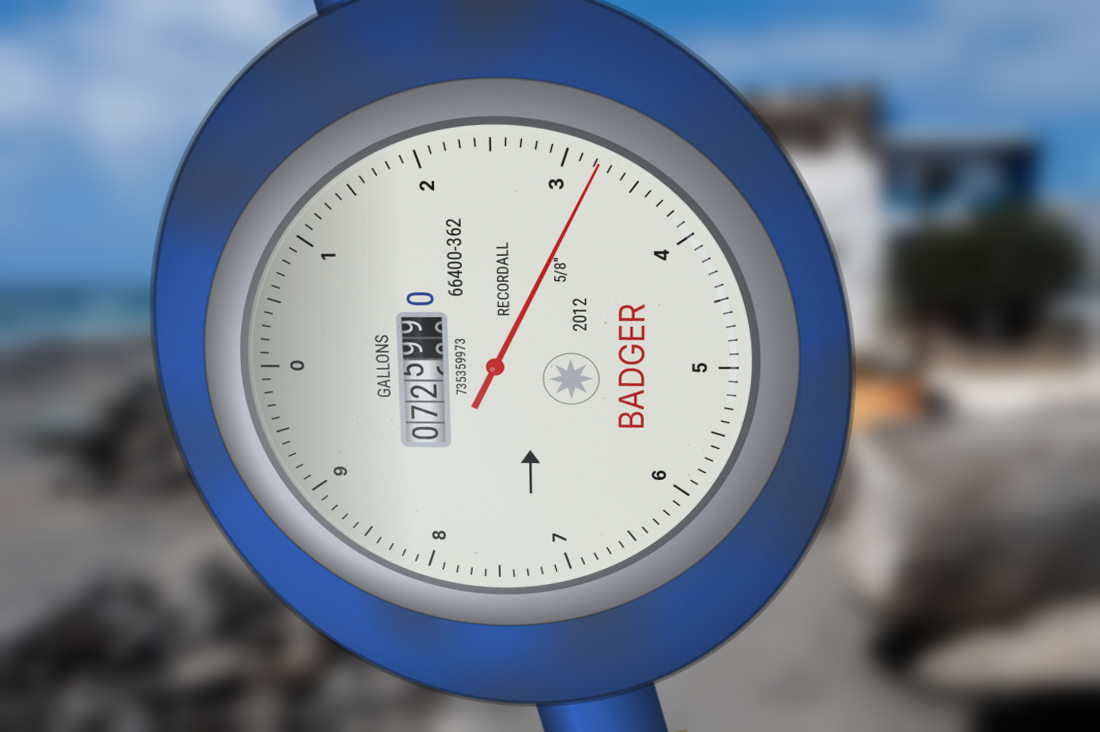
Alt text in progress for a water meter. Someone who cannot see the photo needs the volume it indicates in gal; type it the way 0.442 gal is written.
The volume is 725993.2 gal
